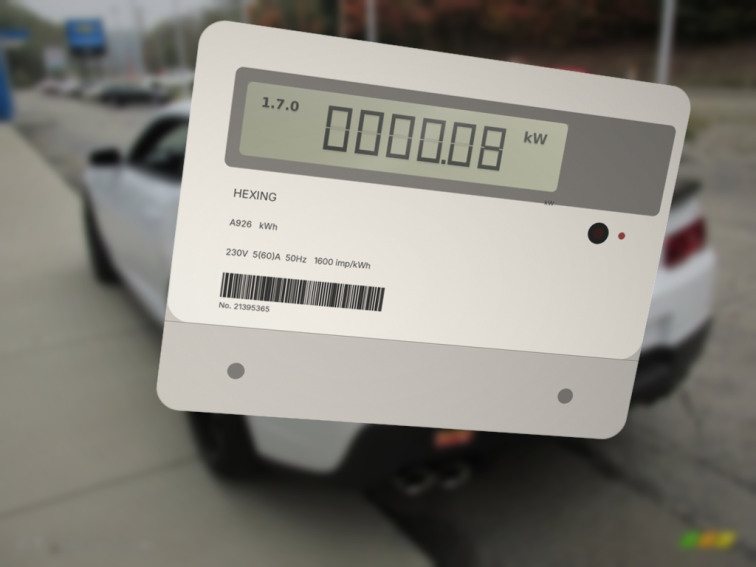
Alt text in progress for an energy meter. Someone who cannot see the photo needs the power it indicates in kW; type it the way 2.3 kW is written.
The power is 0.08 kW
